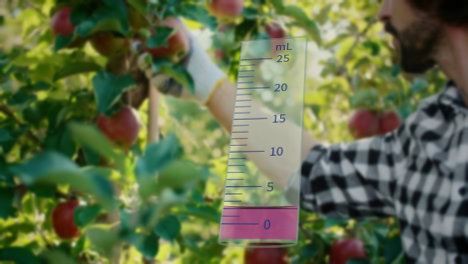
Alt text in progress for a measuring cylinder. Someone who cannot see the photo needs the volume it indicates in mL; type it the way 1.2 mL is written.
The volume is 2 mL
